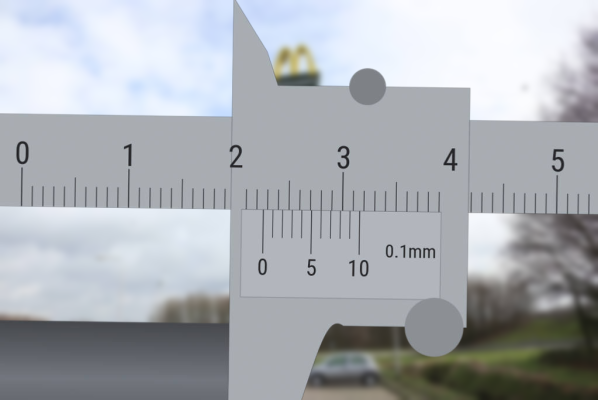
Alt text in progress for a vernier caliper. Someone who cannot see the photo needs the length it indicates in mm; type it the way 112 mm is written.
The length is 22.6 mm
